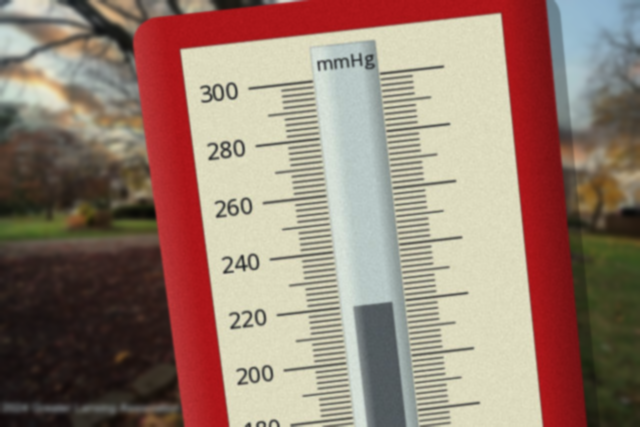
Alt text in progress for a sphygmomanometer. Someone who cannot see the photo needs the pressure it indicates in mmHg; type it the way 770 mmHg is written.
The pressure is 220 mmHg
